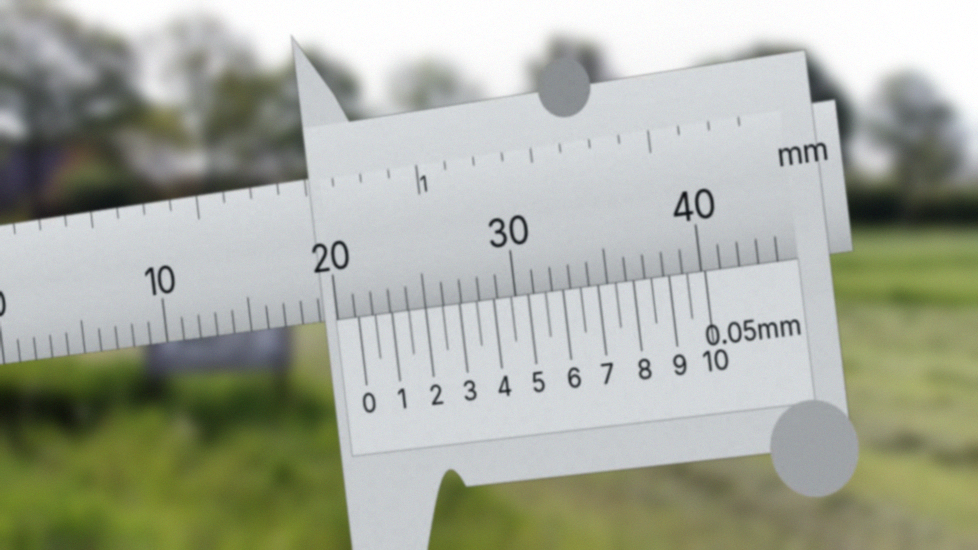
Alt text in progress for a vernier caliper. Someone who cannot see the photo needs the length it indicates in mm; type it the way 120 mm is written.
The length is 21.2 mm
